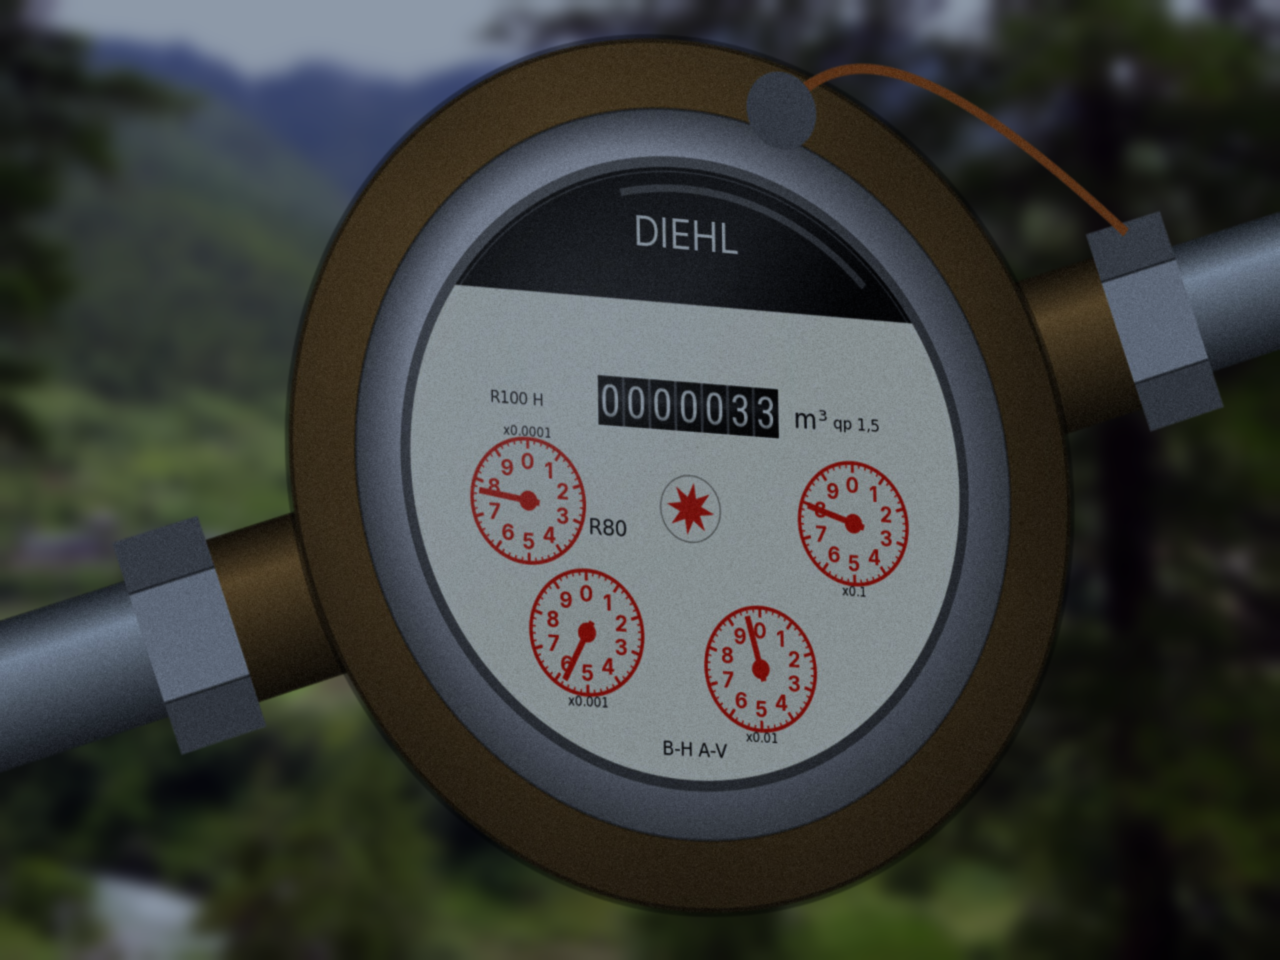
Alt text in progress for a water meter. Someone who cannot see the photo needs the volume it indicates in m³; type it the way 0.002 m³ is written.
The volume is 33.7957 m³
